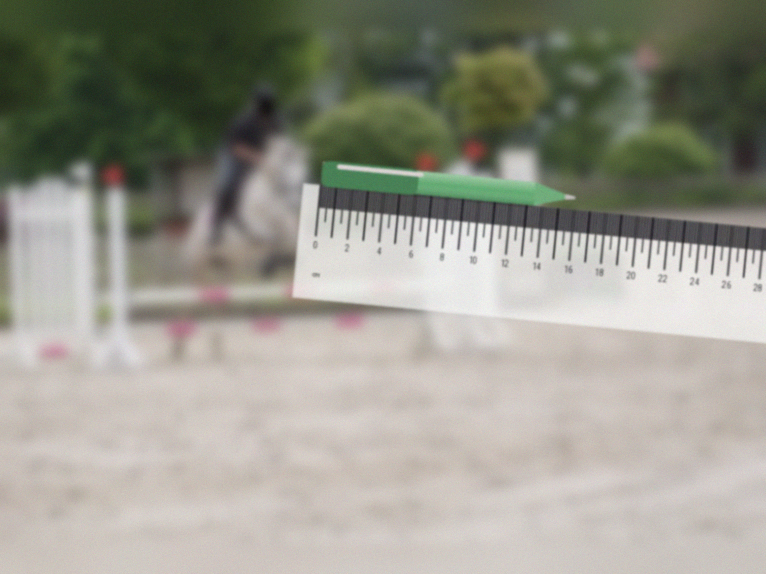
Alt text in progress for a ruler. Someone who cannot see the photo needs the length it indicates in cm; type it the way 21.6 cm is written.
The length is 16 cm
